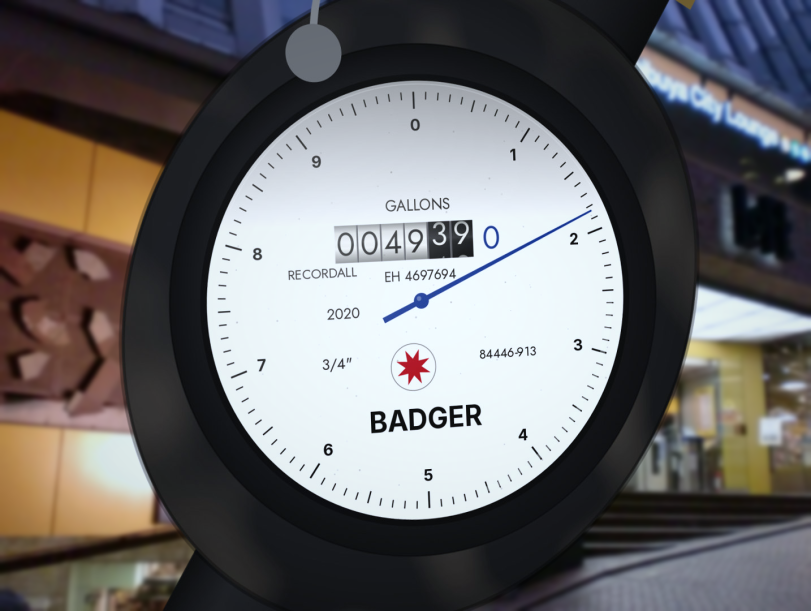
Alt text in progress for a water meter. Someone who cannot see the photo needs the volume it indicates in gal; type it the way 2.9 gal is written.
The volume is 49391.8 gal
